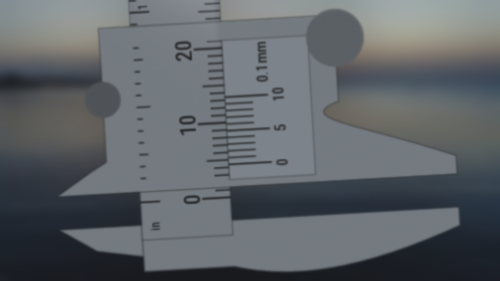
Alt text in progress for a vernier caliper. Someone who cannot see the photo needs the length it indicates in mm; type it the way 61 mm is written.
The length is 4.4 mm
